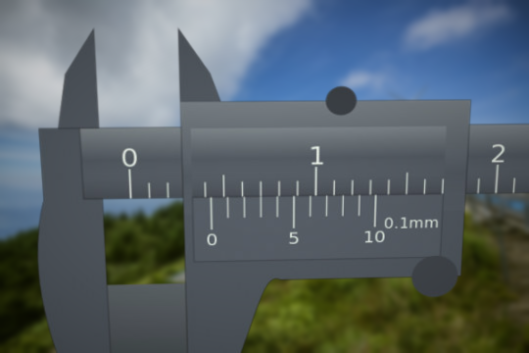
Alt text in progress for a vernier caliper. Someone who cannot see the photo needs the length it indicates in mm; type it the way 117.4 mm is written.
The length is 4.3 mm
